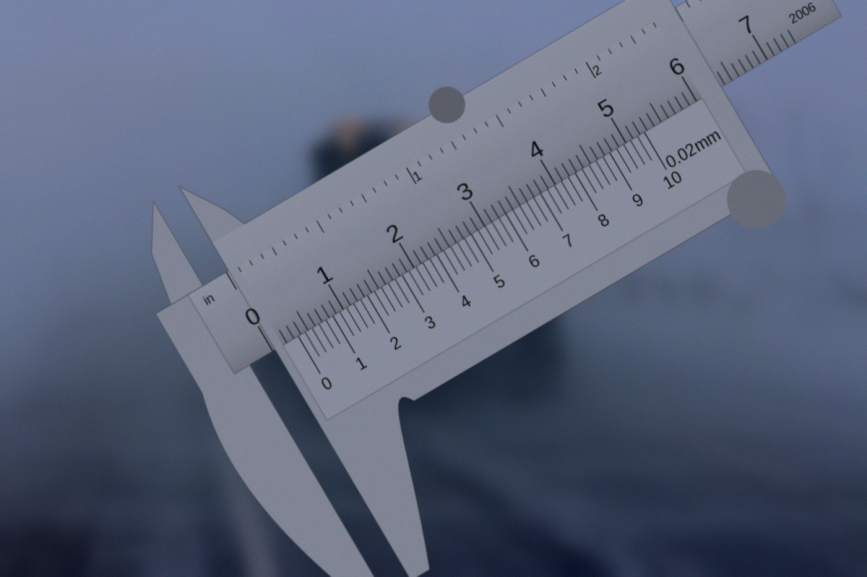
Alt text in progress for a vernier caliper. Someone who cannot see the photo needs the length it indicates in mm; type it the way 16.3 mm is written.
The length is 3.6 mm
